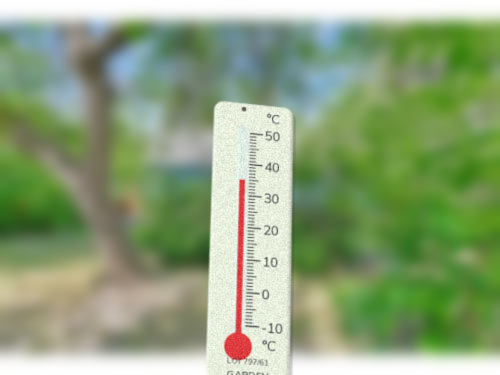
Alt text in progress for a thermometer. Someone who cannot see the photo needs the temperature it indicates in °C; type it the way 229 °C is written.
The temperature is 35 °C
